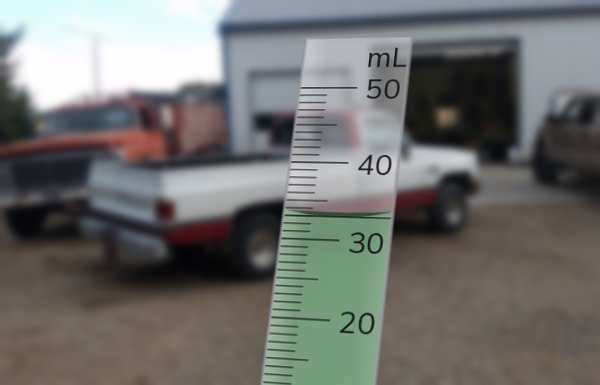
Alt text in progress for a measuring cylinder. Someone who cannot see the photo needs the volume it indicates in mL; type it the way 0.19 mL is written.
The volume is 33 mL
